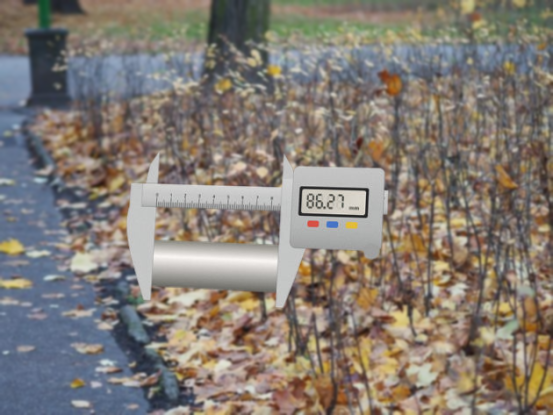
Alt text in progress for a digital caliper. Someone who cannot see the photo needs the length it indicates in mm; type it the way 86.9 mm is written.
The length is 86.27 mm
